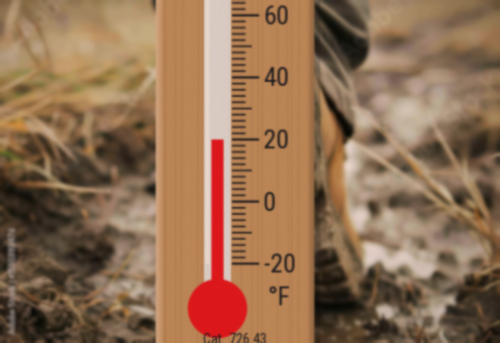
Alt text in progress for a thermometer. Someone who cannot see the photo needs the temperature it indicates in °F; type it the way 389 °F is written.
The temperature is 20 °F
